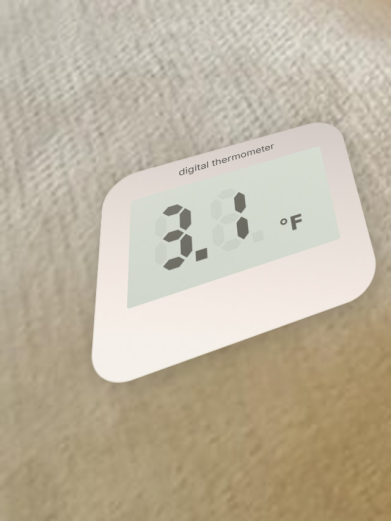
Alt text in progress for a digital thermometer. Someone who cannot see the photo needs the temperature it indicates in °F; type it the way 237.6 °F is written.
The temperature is 3.1 °F
